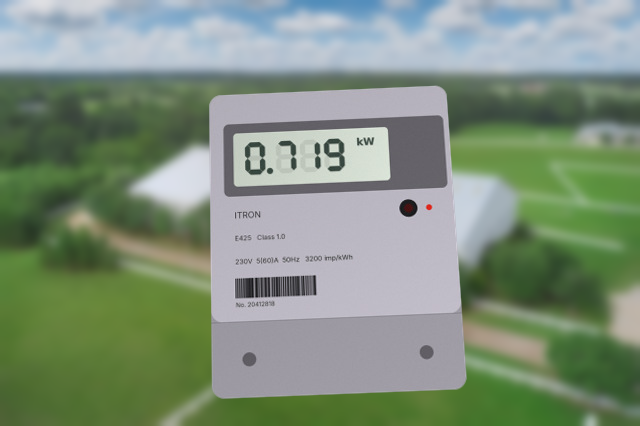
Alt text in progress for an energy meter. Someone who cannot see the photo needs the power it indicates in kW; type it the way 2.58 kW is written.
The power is 0.719 kW
